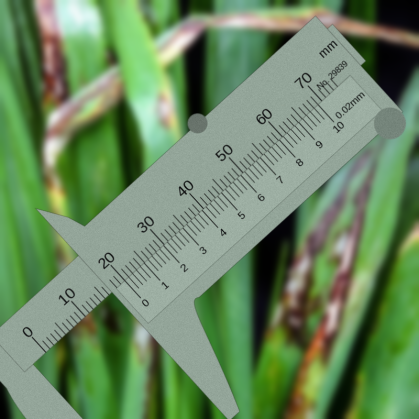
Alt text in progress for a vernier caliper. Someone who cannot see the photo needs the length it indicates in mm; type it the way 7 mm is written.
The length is 20.0 mm
